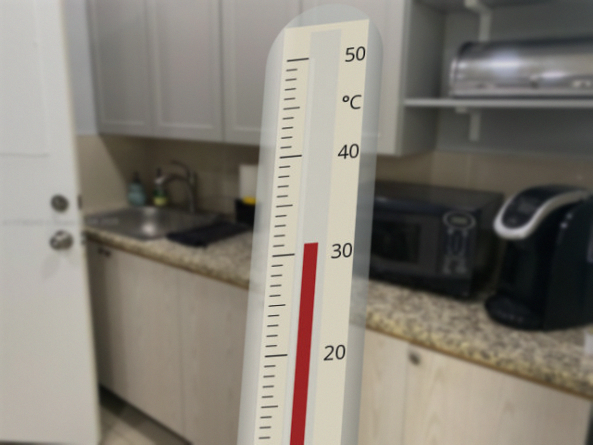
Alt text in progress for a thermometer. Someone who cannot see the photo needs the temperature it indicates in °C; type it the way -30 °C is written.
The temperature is 31 °C
